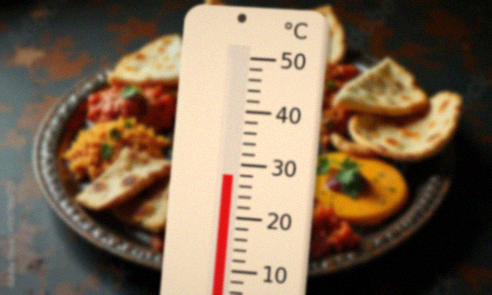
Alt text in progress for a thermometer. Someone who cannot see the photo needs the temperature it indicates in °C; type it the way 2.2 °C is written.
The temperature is 28 °C
